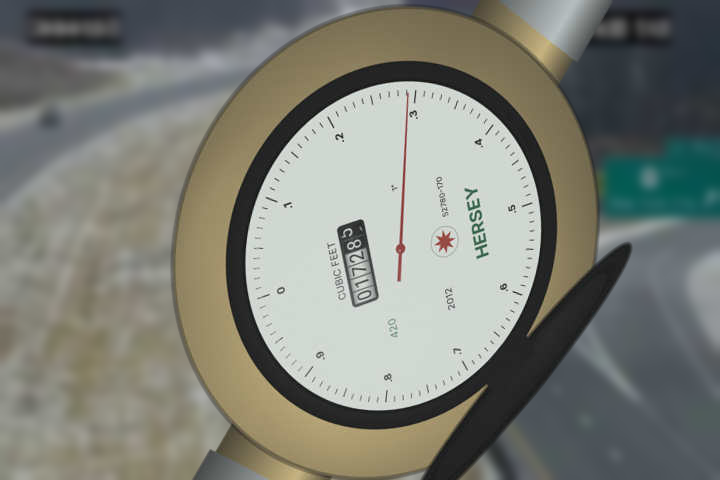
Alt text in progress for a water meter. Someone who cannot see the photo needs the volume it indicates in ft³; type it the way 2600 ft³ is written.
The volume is 17285.29 ft³
